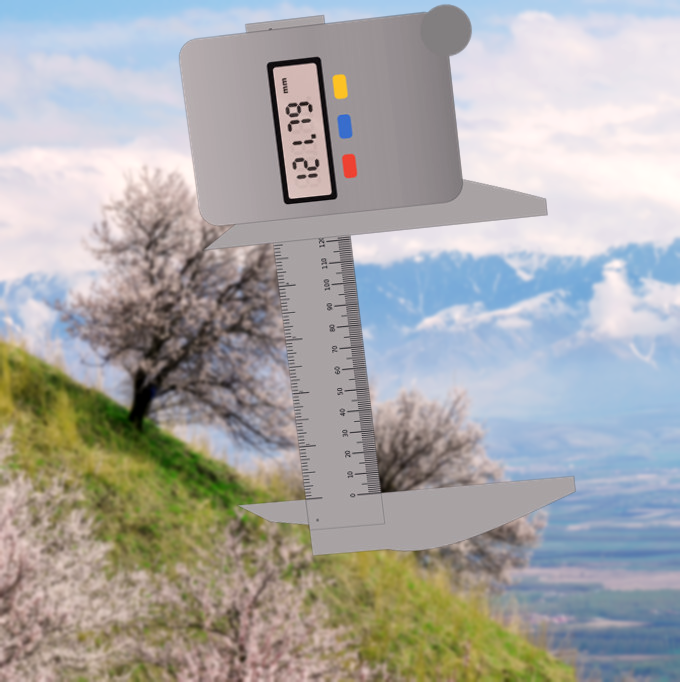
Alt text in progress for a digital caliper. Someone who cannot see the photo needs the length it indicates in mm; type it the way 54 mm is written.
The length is 121.79 mm
